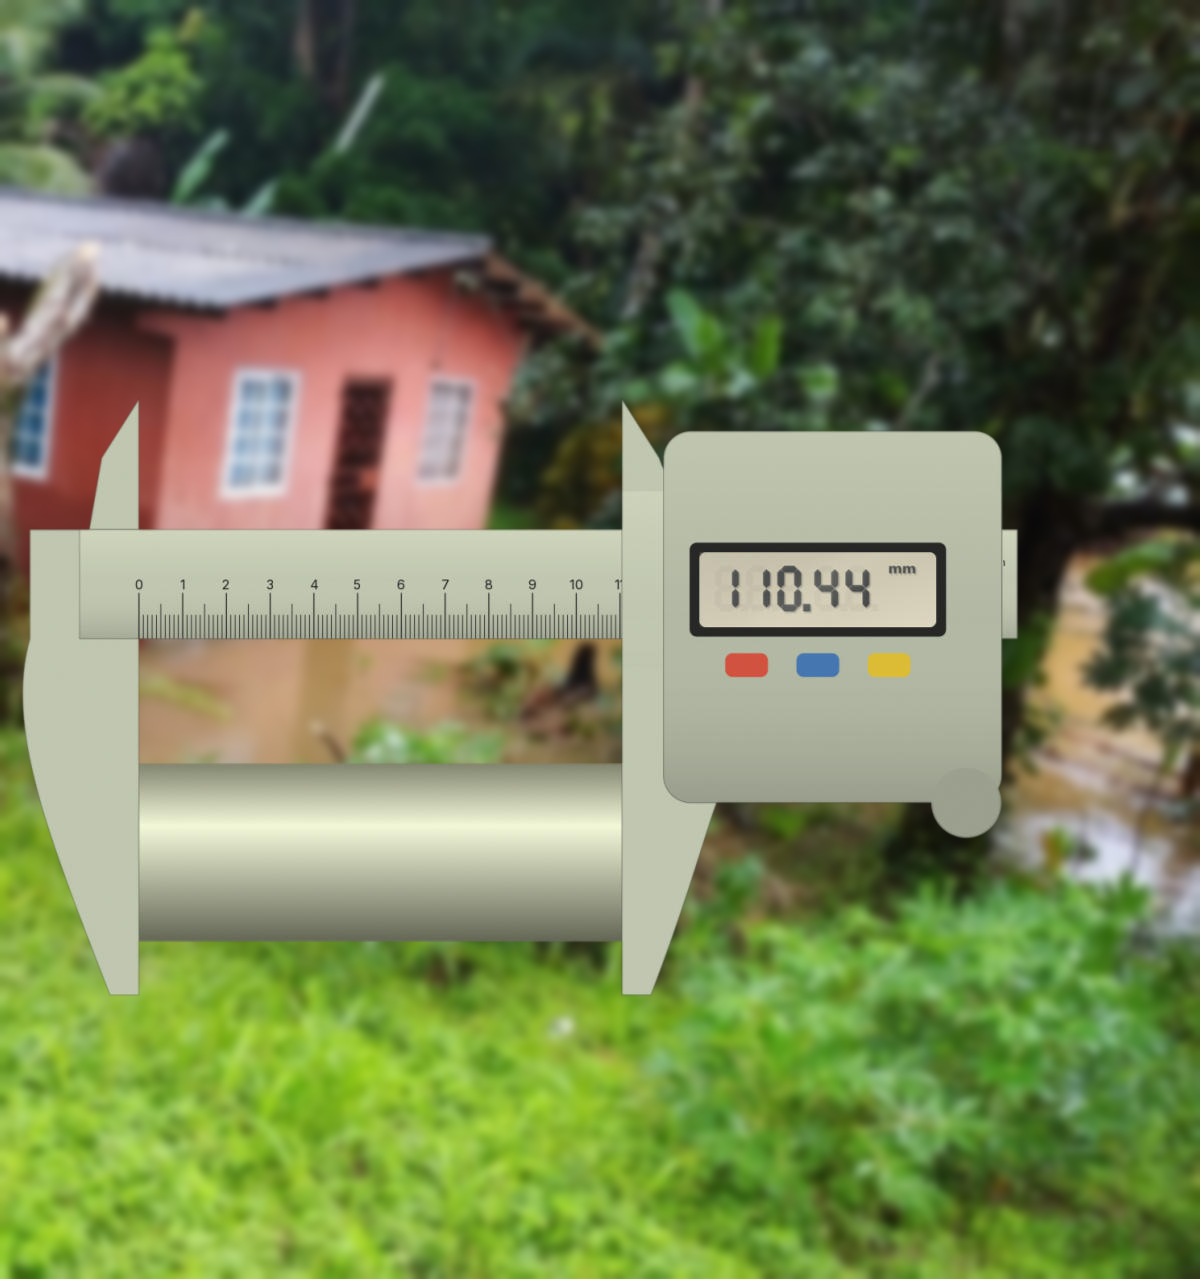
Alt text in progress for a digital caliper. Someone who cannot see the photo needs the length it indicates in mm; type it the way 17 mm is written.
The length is 110.44 mm
